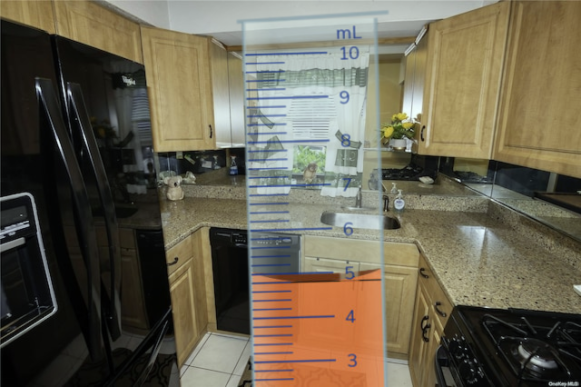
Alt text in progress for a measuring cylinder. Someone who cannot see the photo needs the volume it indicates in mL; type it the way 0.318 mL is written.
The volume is 4.8 mL
